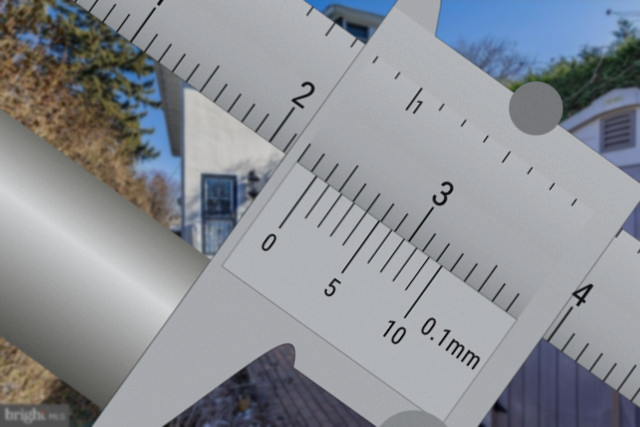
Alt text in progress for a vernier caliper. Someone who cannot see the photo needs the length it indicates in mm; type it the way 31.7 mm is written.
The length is 23.4 mm
